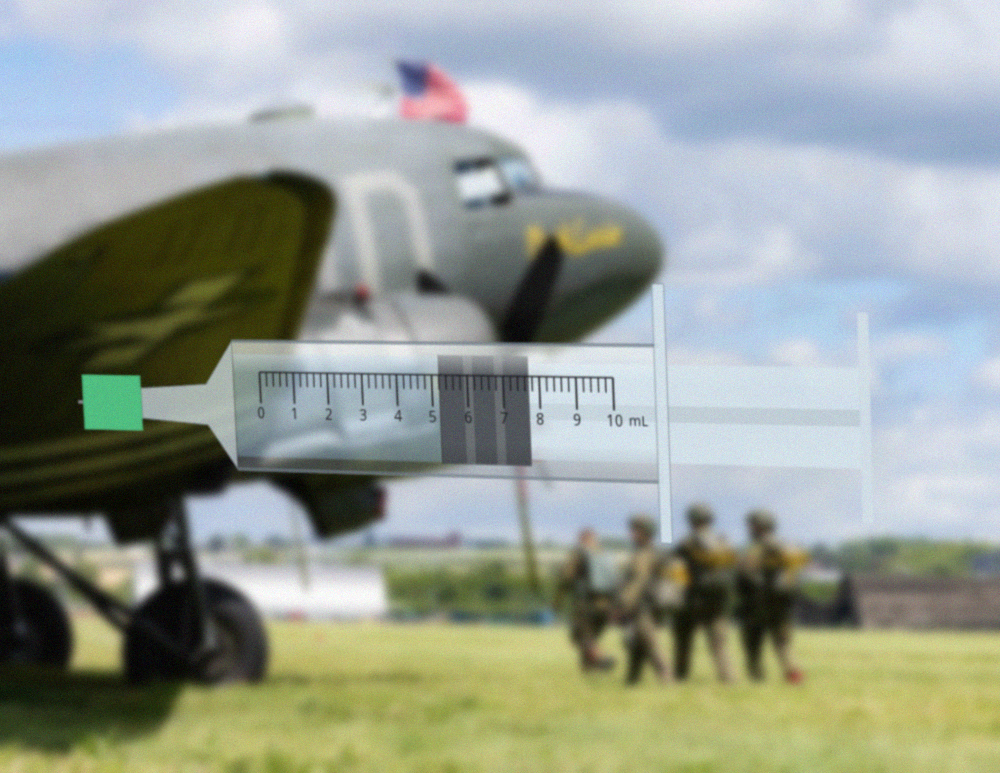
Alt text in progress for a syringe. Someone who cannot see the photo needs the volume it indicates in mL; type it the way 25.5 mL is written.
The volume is 5.2 mL
